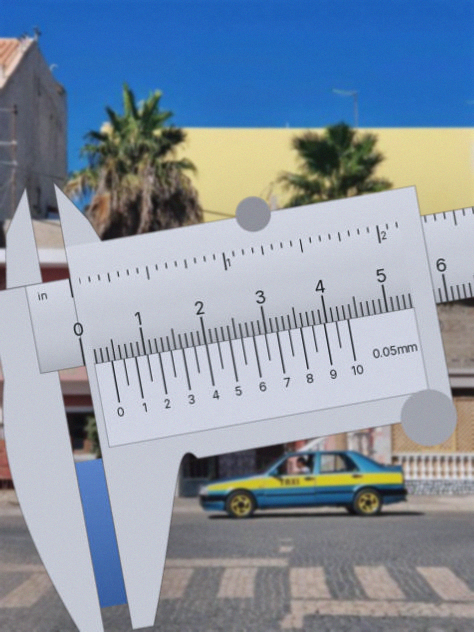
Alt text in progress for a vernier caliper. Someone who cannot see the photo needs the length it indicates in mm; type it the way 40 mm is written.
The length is 4.5 mm
